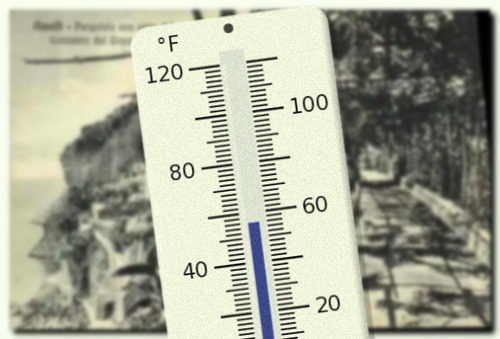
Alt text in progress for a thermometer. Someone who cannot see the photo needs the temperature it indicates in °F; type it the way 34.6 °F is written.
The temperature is 56 °F
